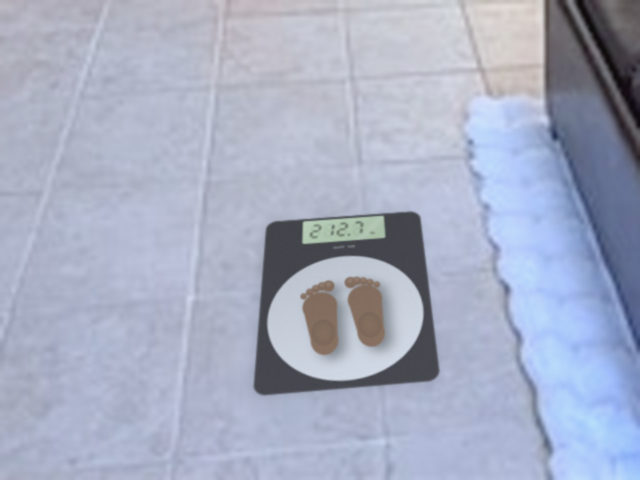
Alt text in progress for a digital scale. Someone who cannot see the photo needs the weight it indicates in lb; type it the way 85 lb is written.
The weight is 212.7 lb
